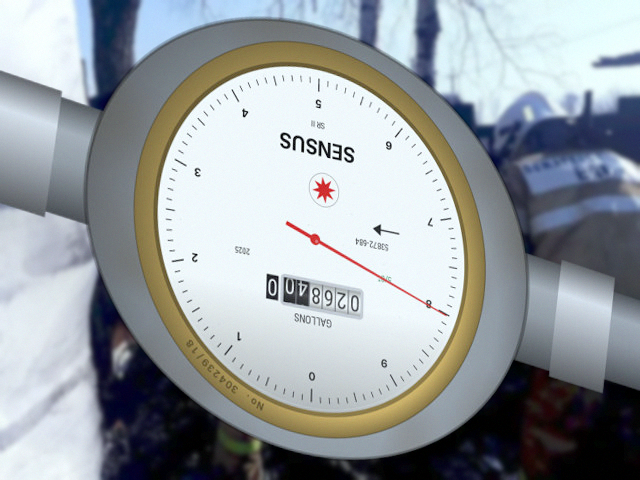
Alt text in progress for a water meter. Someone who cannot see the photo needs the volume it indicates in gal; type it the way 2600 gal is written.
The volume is 268398.0 gal
